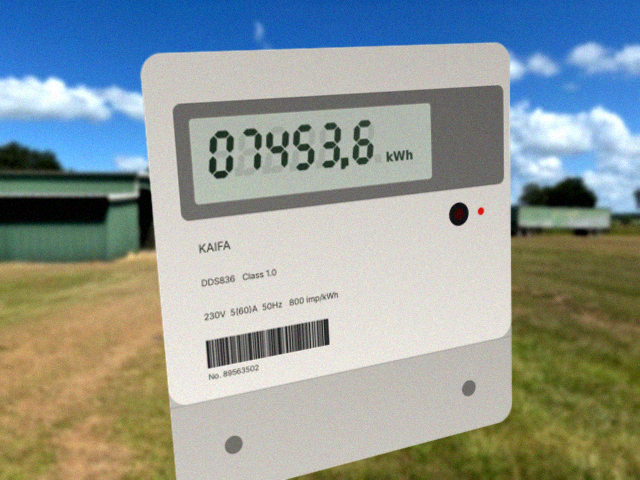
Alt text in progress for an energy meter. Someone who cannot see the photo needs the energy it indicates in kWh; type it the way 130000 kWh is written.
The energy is 7453.6 kWh
